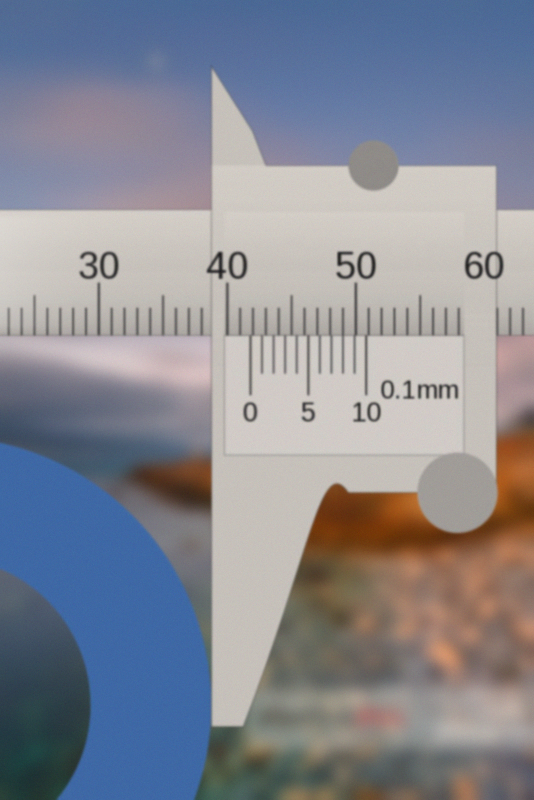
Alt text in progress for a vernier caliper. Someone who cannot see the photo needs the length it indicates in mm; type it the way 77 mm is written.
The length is 41.8 mm
